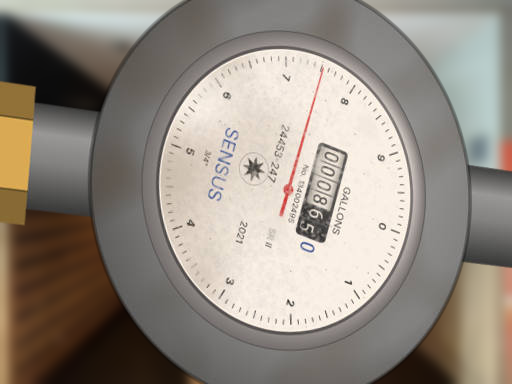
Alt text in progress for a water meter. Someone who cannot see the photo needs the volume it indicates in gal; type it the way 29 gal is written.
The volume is 8647.5 gal
